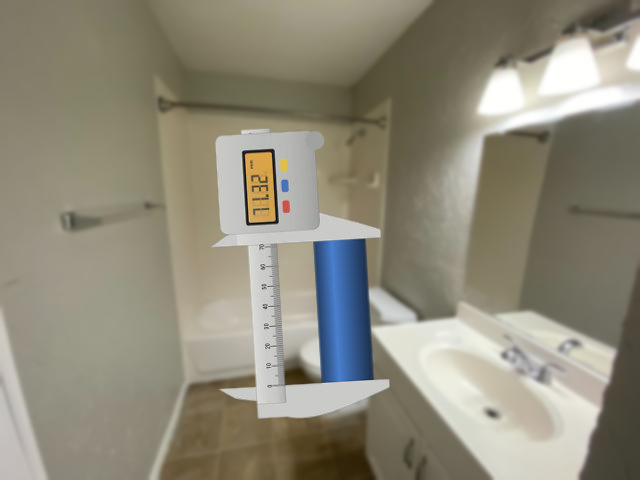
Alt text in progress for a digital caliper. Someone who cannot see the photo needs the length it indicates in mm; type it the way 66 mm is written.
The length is 71.32 mm
